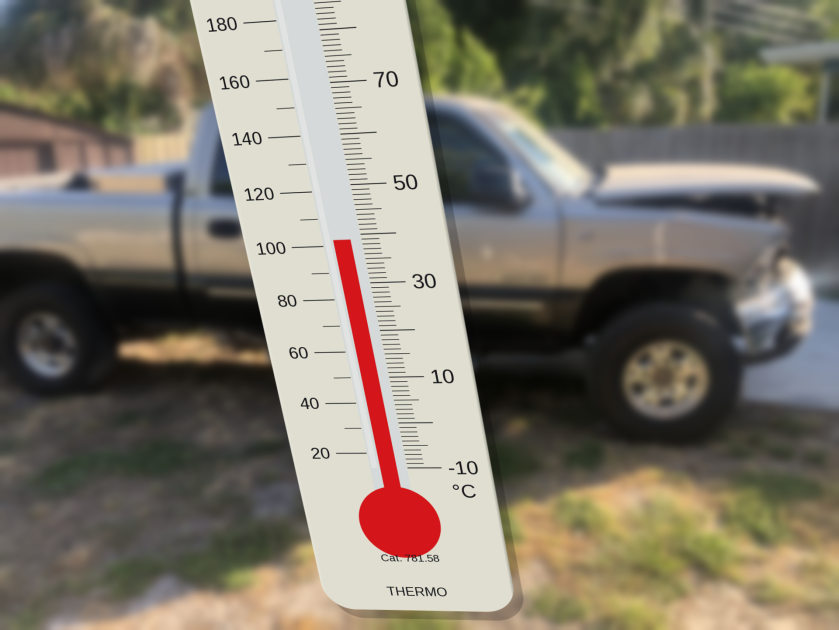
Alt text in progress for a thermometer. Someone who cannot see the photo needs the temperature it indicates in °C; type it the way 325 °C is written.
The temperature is 39 °C
